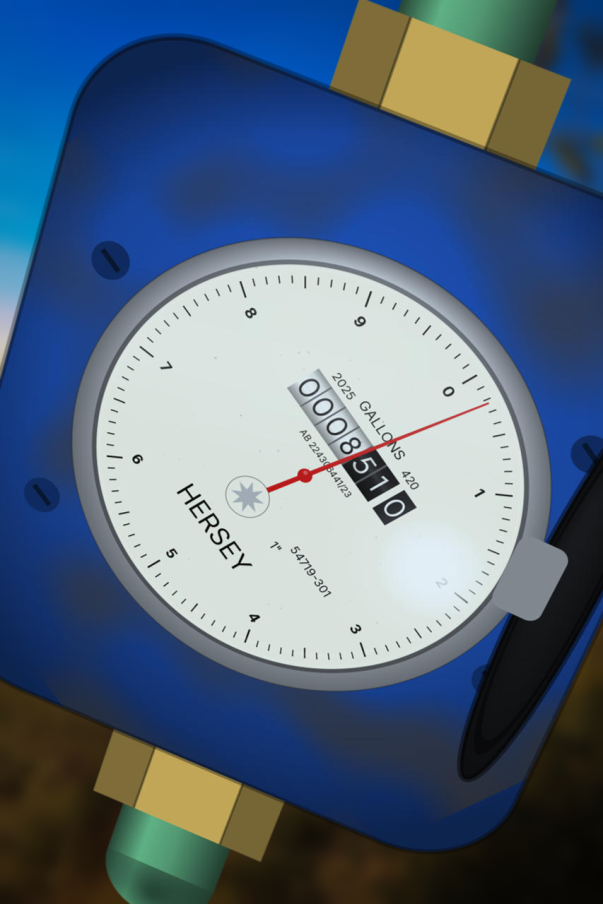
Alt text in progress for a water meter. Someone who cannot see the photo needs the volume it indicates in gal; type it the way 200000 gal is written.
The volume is 8510.2 gal
